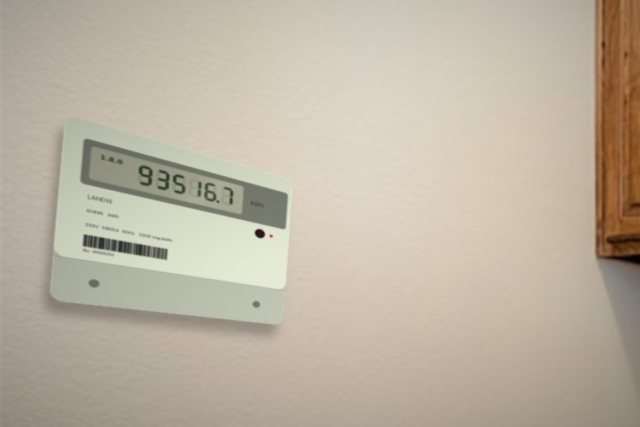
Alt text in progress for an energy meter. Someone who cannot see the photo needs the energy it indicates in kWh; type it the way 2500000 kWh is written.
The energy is 93516.7 kWh
